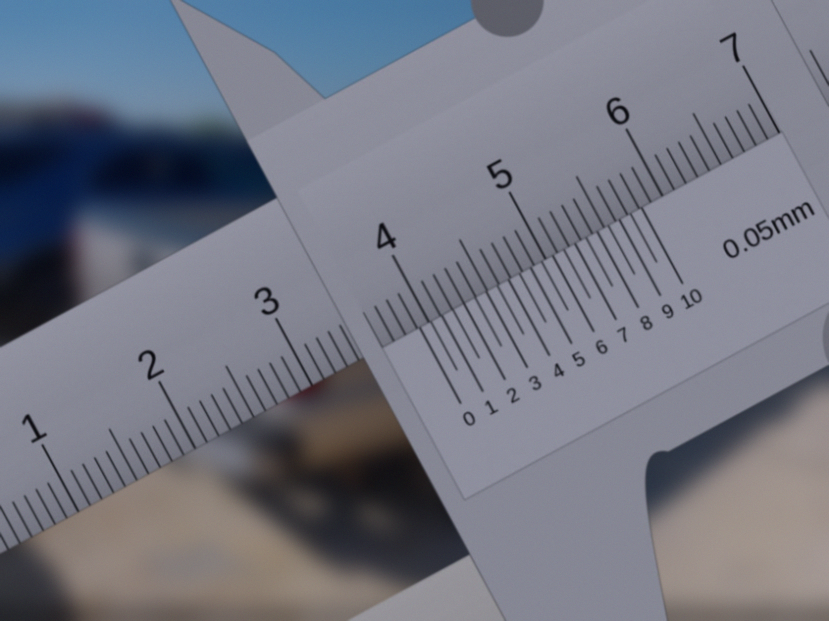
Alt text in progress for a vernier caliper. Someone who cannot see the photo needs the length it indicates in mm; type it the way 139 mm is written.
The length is 39.2 mm
